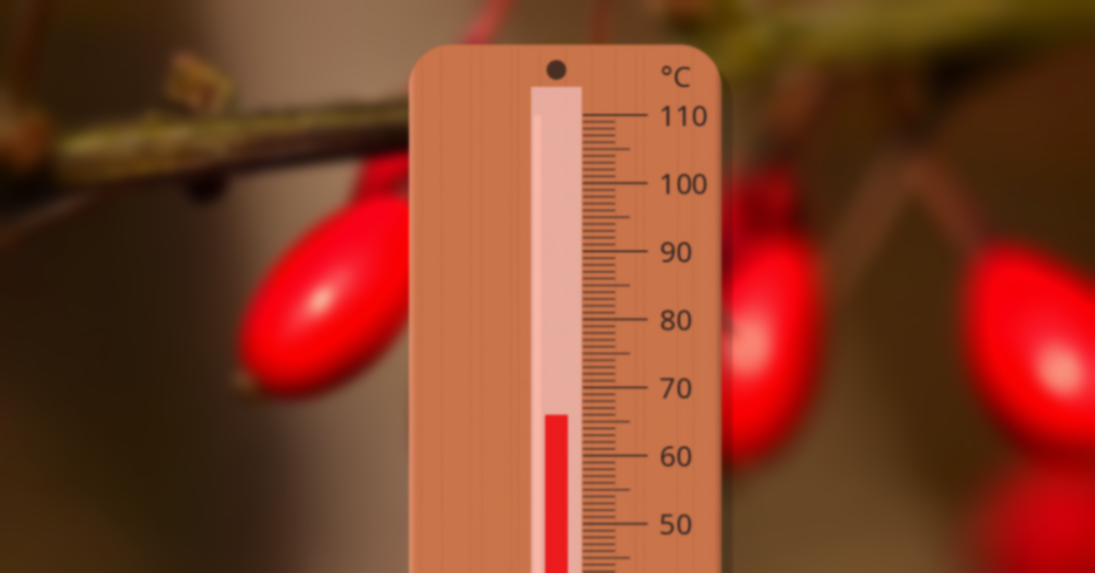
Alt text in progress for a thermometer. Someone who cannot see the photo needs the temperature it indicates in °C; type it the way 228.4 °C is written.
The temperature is 66 °C
